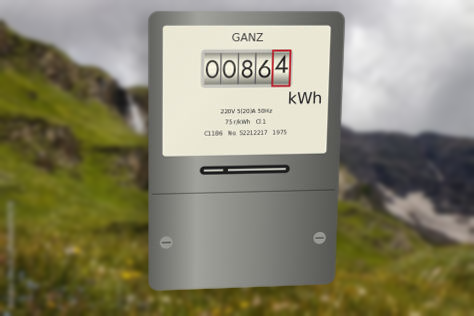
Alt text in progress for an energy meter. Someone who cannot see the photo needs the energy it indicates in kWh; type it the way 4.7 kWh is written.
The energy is 86.4 kWh
